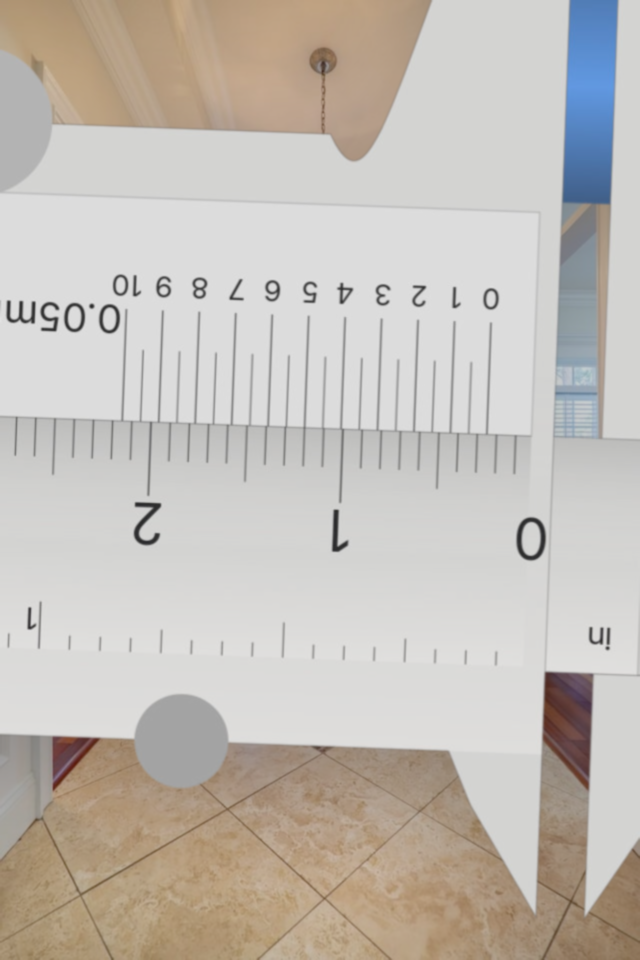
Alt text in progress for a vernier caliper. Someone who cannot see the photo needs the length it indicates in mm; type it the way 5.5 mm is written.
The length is 2.5 mm
